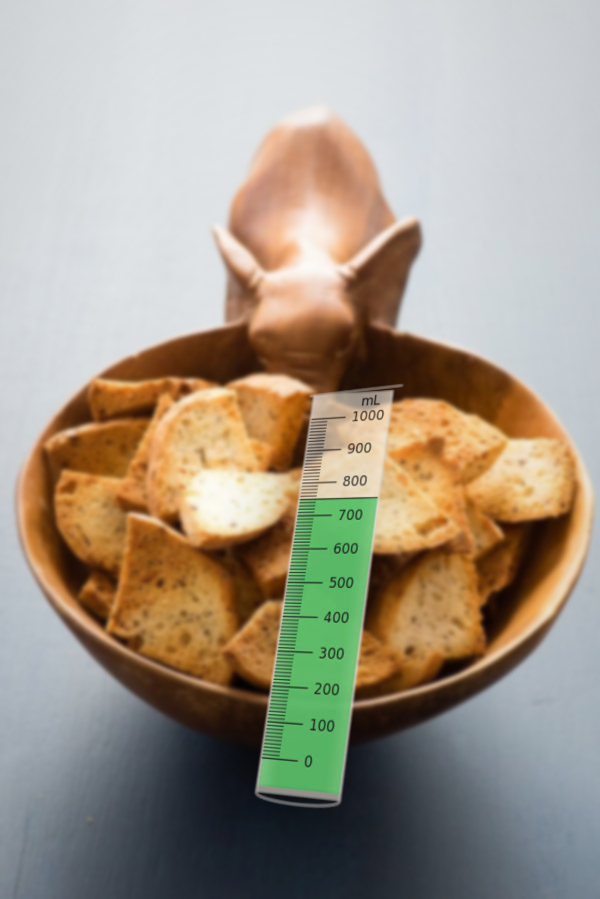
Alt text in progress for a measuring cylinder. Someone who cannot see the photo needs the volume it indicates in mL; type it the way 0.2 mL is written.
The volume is 750 mL
